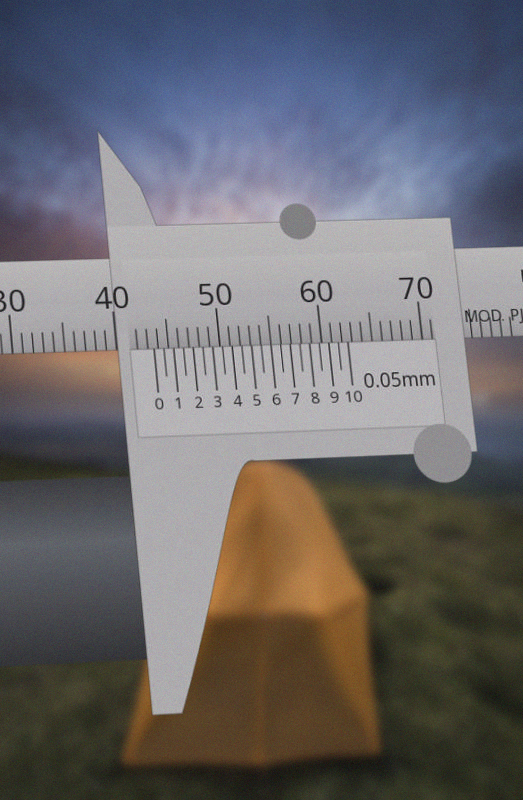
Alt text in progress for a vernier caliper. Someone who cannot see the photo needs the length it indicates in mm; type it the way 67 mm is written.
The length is 43.6 mm
